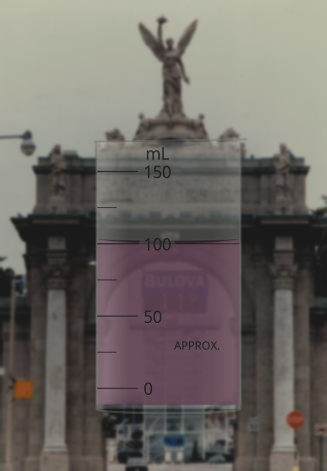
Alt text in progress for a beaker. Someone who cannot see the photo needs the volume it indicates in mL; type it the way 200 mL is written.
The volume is 100 mL
